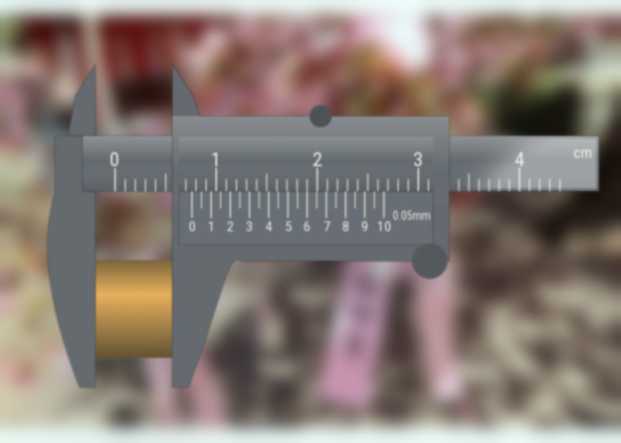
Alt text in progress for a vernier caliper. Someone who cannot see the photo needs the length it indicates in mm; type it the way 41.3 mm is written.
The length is 7.6 mm
